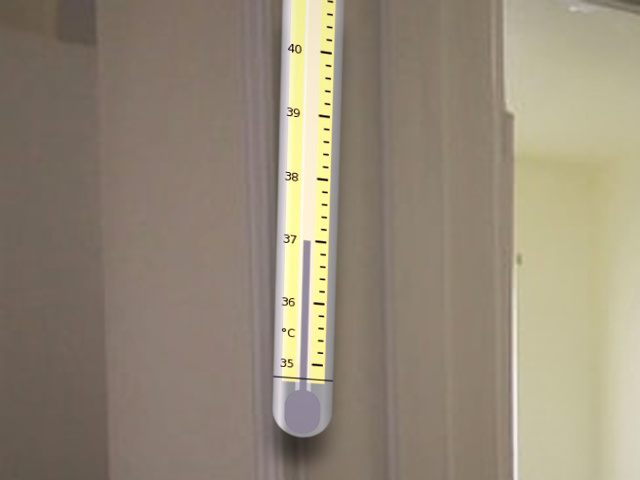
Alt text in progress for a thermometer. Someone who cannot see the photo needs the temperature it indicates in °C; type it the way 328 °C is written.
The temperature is 37 °C
